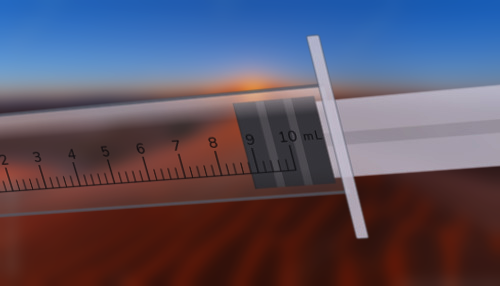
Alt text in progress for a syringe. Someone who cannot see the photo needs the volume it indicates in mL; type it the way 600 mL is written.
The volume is 8.8 mL
